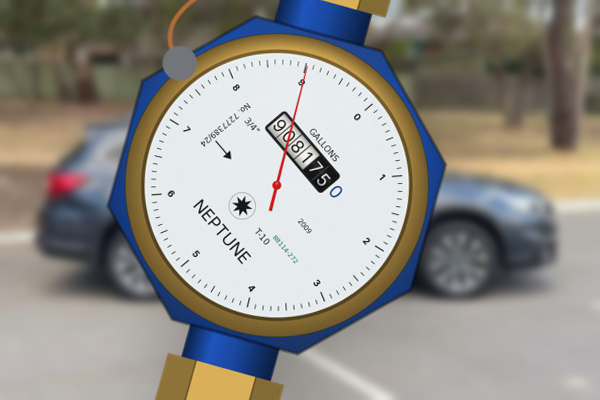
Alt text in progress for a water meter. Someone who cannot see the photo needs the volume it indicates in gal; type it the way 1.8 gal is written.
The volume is 9081749.0 gal
